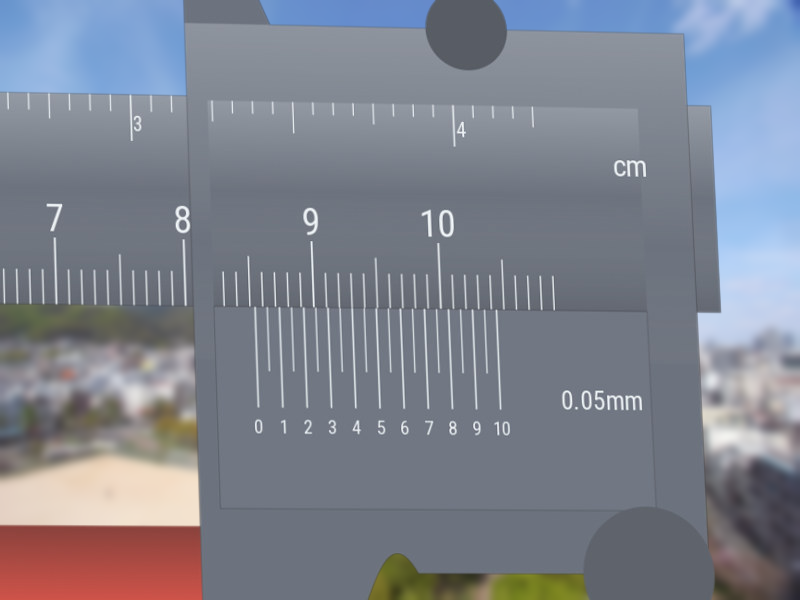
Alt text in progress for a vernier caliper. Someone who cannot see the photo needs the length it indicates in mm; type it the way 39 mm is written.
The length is 85.4 mm
